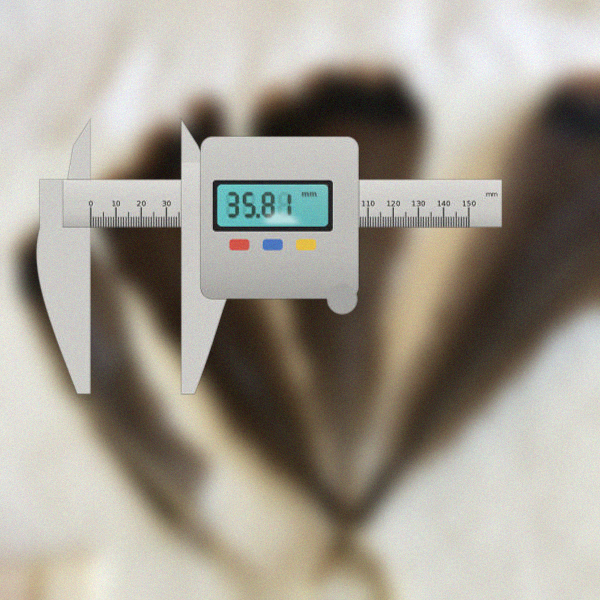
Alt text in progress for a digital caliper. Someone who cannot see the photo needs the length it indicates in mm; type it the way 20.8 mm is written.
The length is 35.81 mm
